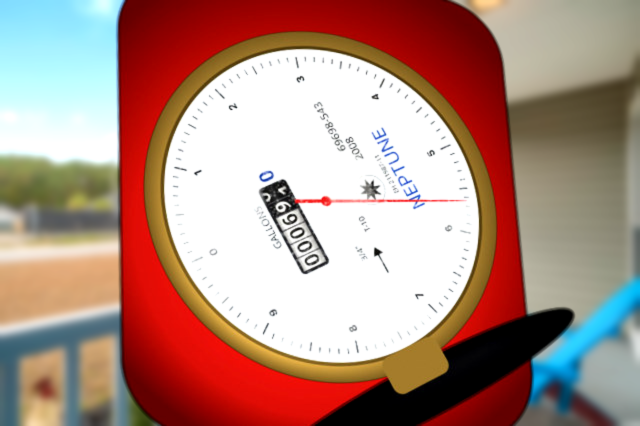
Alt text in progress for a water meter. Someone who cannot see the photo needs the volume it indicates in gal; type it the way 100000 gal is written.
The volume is 6905.6 gal
